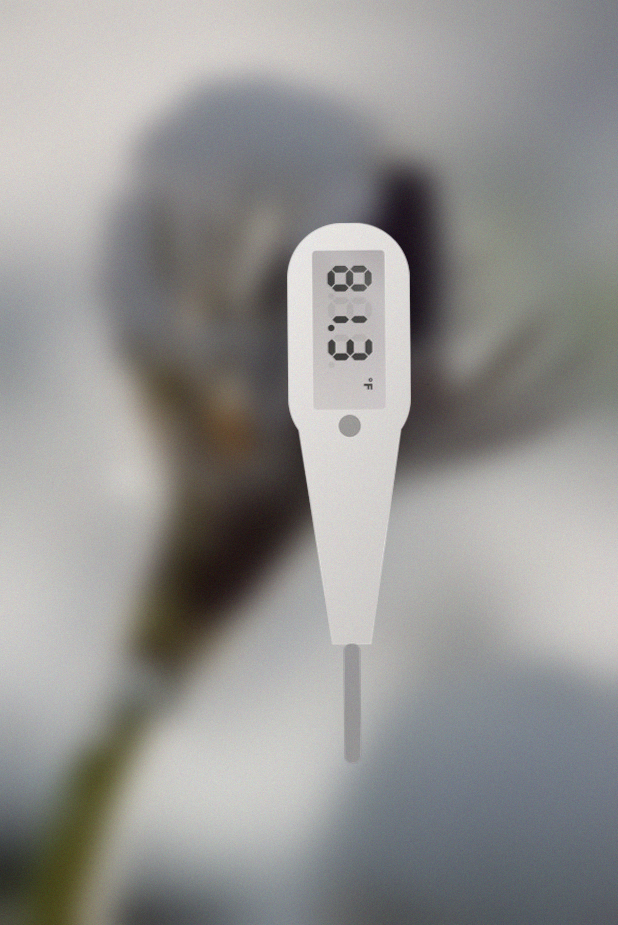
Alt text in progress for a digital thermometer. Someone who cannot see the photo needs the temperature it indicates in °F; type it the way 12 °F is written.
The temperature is 81.3 °F
